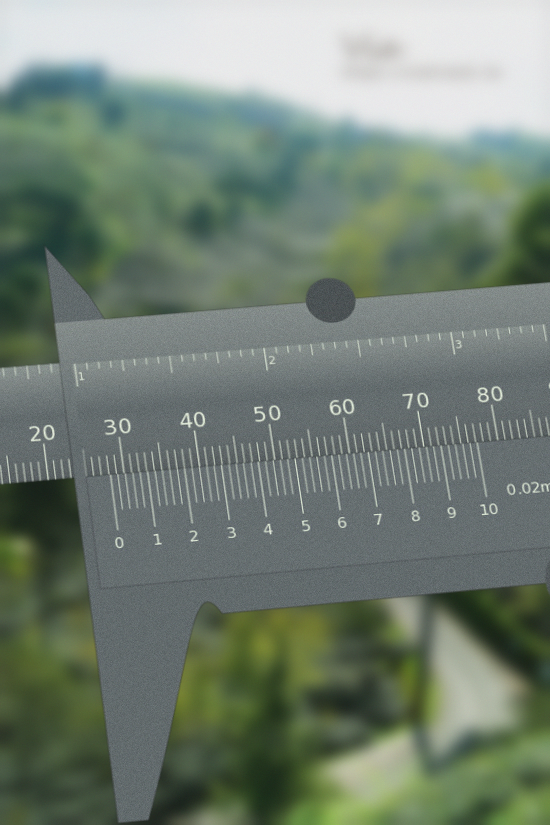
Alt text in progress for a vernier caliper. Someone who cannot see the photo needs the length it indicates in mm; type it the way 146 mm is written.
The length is 28.2 mm
